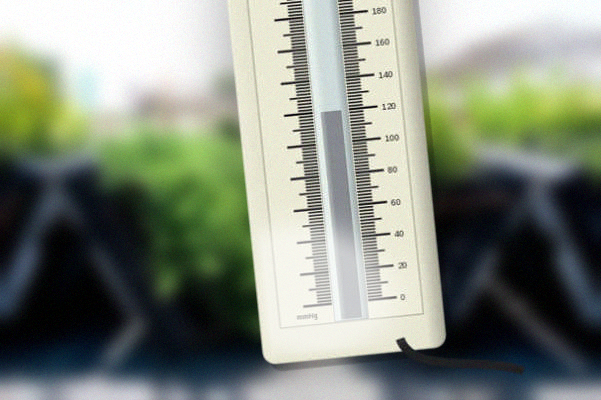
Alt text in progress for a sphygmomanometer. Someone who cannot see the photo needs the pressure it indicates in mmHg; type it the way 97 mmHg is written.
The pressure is 120 mmHg
